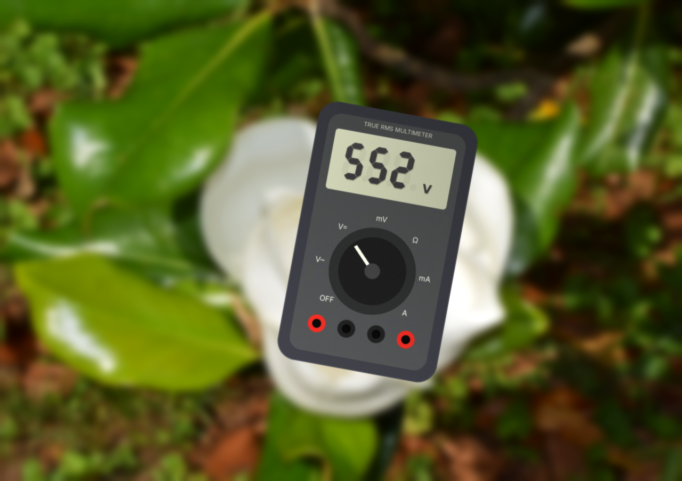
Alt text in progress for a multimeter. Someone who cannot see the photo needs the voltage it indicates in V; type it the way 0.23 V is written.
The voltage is 552 V
